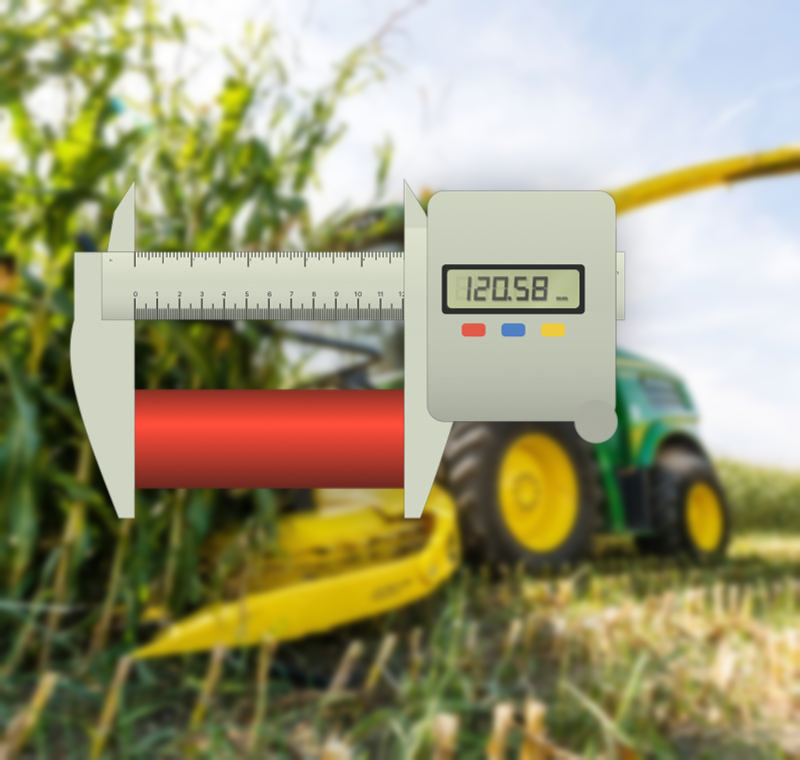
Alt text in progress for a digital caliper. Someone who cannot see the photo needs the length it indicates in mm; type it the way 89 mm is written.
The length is 120.58 mm
